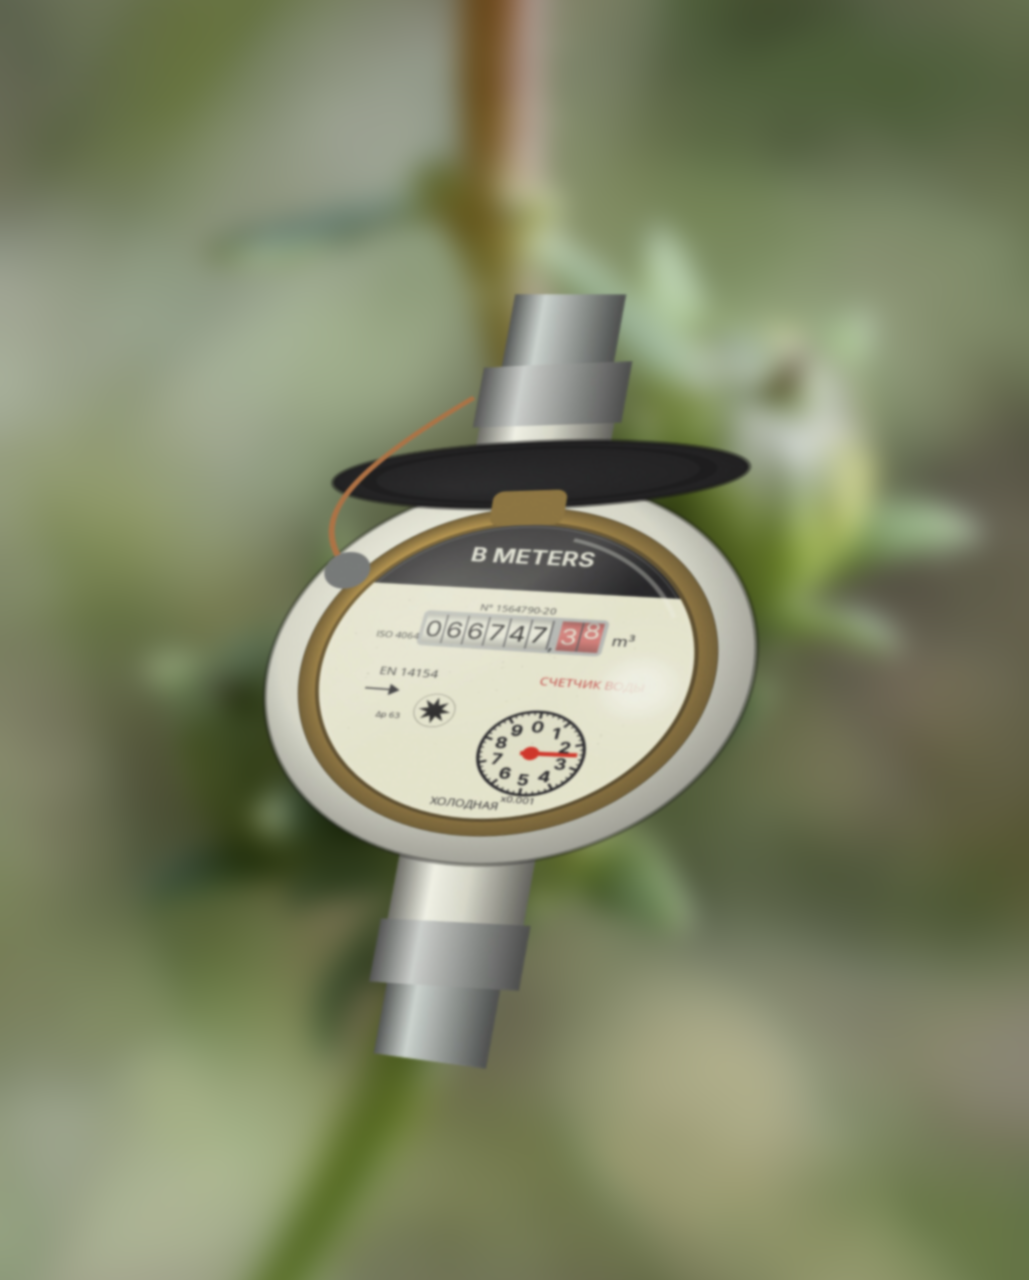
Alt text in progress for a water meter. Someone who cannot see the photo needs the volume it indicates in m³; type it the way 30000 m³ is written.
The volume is 66747.382 m³
